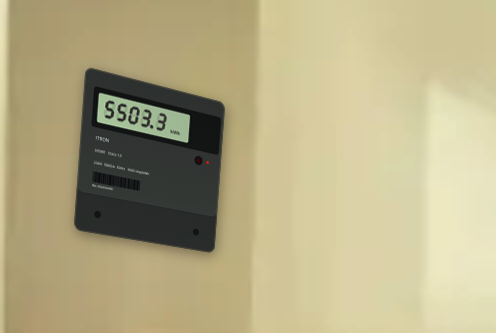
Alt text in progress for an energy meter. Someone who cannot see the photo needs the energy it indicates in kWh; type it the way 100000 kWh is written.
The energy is 5503.3 kWh
